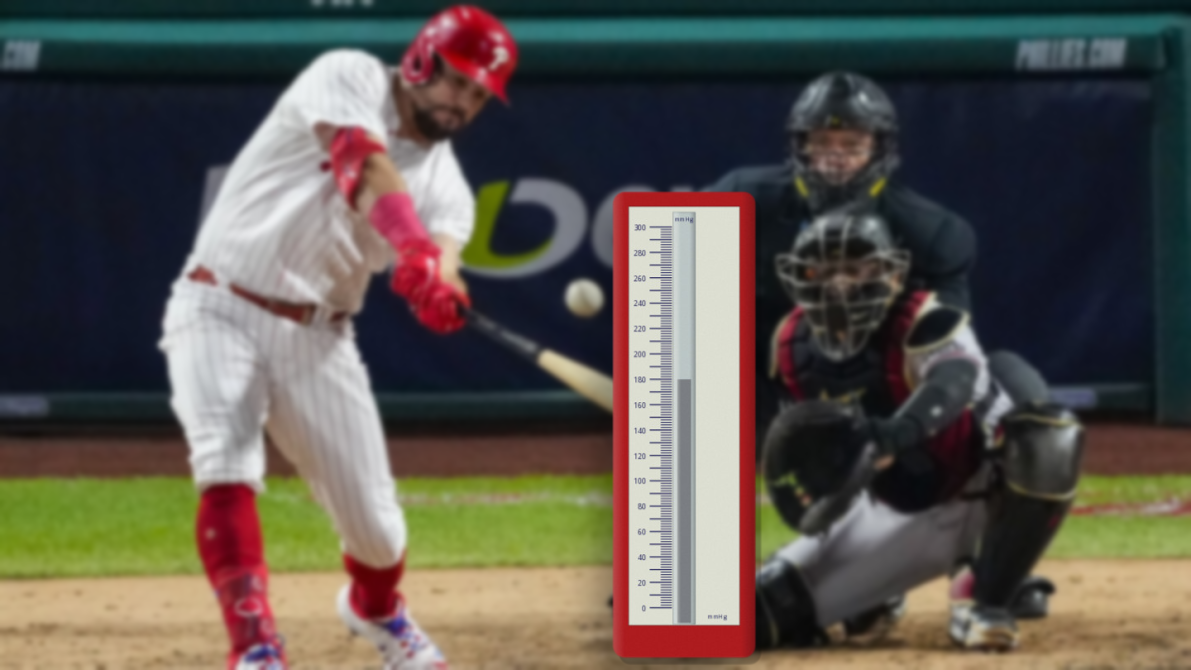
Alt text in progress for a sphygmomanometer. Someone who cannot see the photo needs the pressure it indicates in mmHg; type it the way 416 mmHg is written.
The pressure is 180 mmHg
